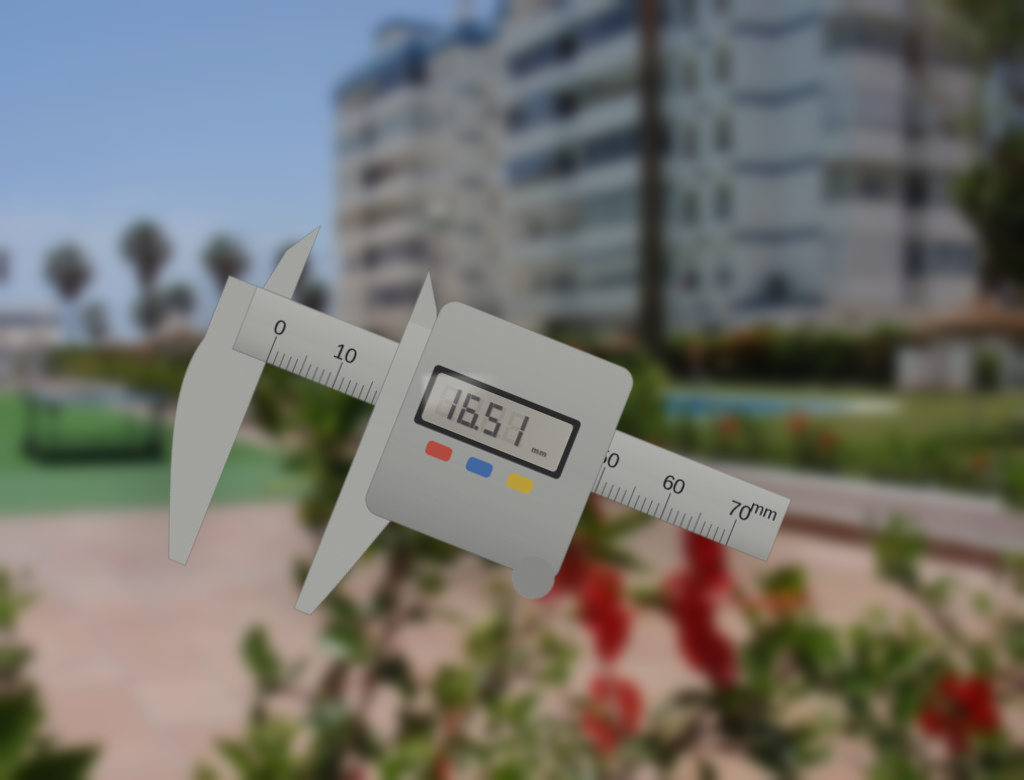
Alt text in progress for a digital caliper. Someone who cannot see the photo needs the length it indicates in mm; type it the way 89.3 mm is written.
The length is 16.51 mm
